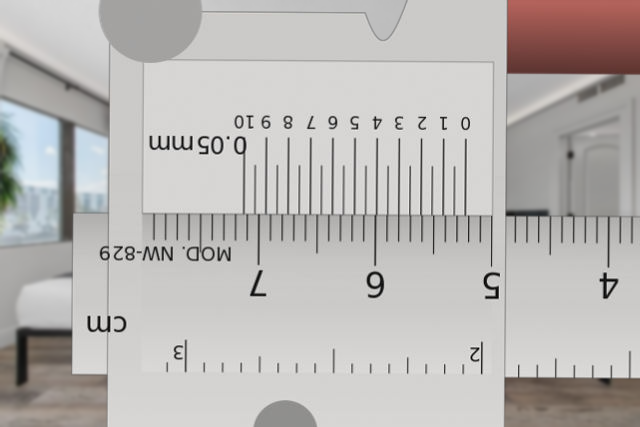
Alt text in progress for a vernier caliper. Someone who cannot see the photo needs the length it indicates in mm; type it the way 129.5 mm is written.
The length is 52.3 mm
